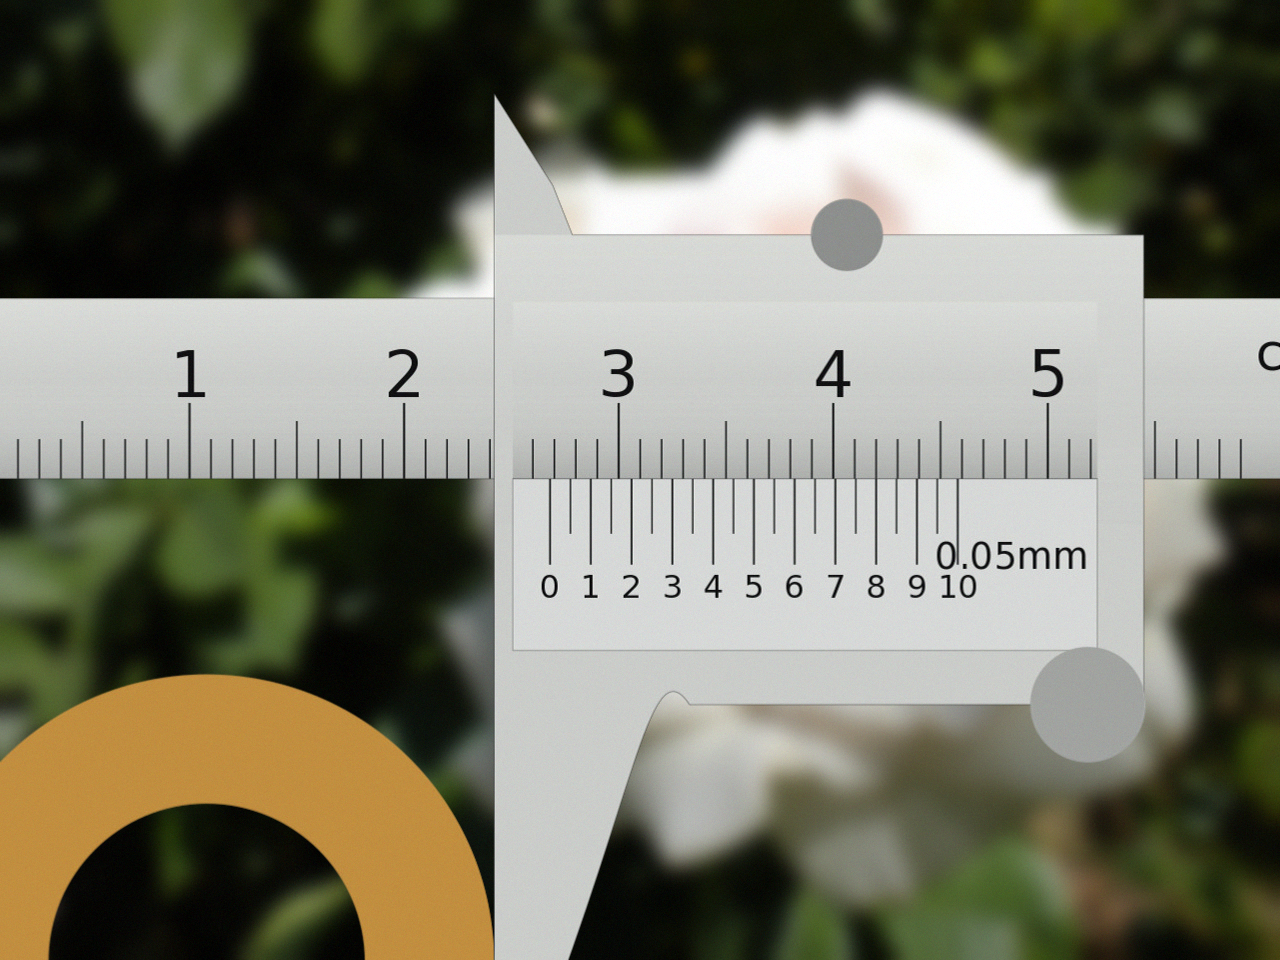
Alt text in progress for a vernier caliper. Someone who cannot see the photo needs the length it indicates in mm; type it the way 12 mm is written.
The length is 26.8 mm
